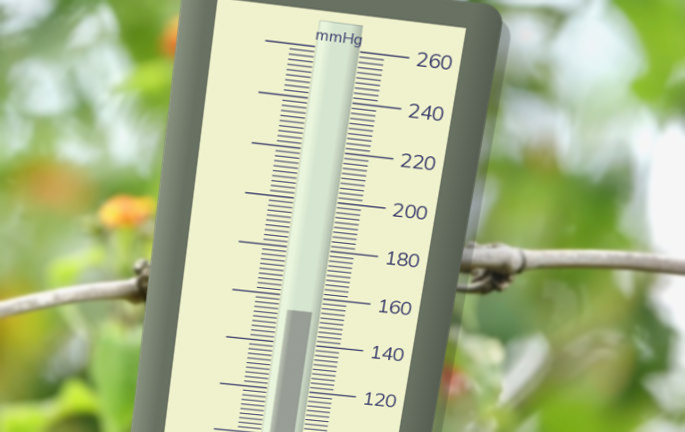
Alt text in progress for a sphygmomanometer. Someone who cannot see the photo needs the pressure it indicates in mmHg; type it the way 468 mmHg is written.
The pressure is 154 mmHg
